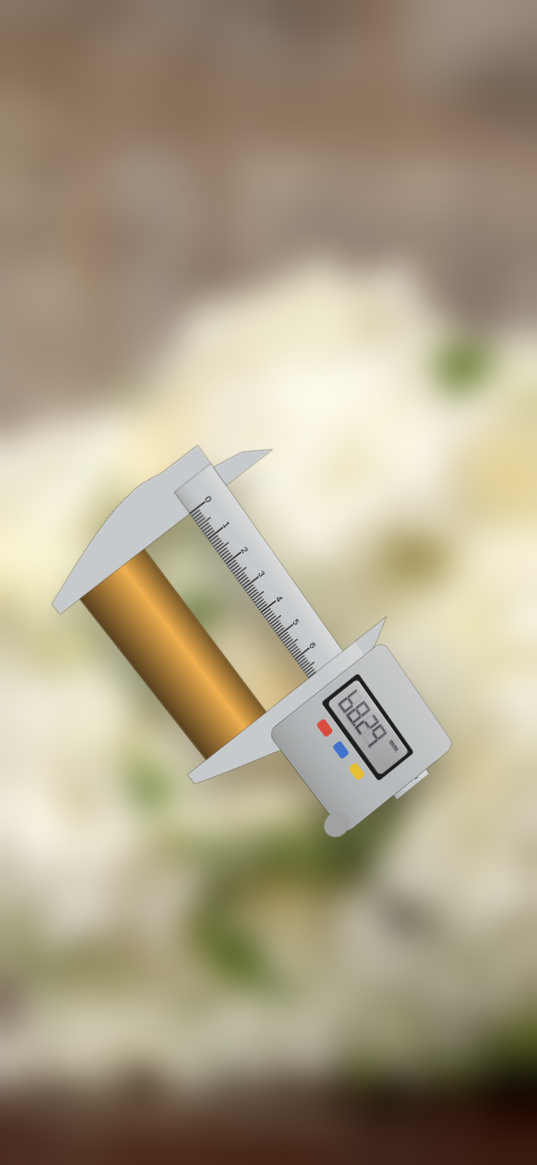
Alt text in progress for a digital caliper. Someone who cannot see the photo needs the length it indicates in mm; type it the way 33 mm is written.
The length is 68.29 mm
